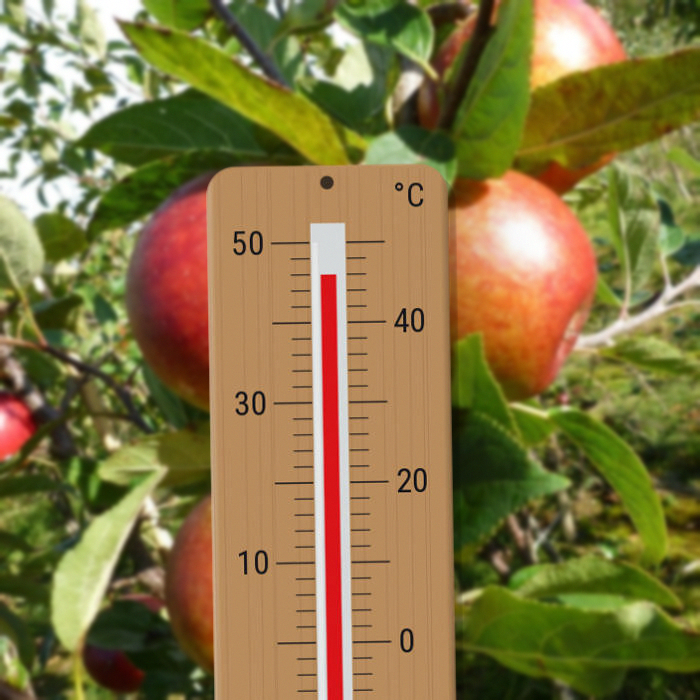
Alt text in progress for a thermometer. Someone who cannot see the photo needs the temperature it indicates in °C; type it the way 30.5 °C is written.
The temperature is 46 °C
